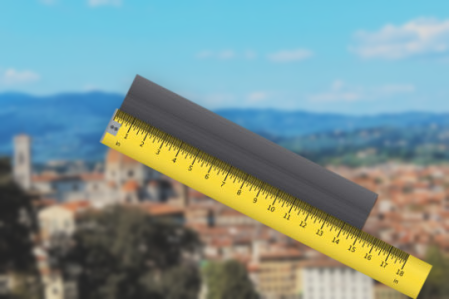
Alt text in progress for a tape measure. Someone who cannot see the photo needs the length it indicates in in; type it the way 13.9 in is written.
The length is 15 in
